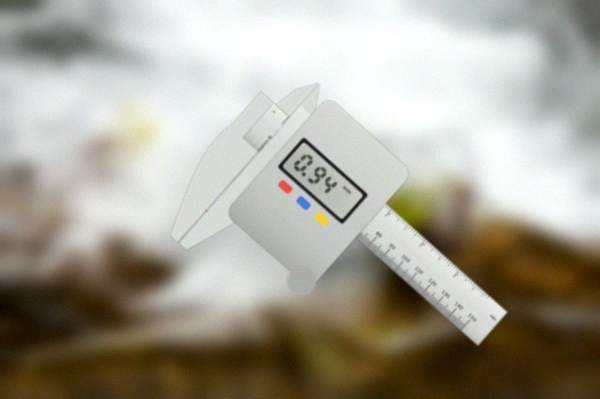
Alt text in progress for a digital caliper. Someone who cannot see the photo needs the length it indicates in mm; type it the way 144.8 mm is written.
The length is 0.94 mm
